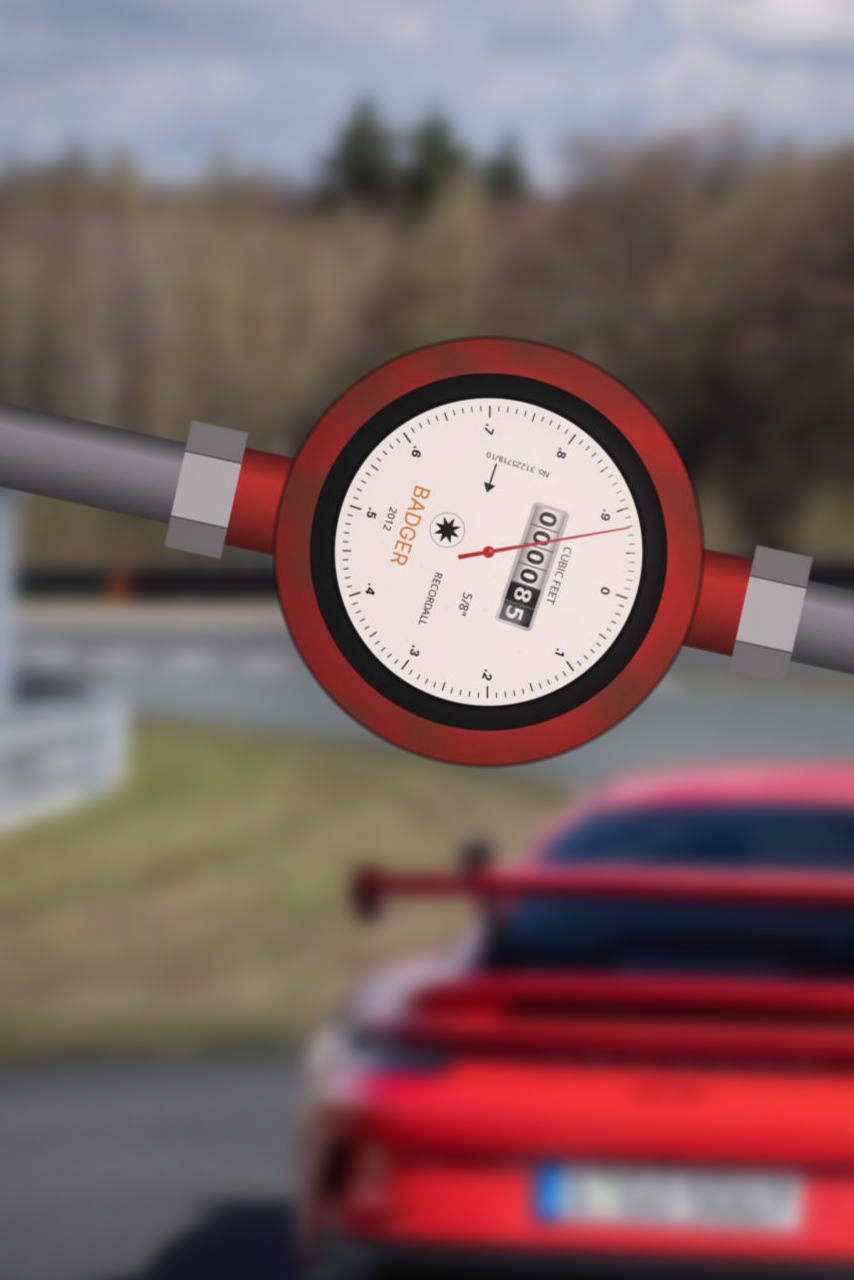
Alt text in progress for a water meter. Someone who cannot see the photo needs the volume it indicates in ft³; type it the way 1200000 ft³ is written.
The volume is 84.92 ft³
